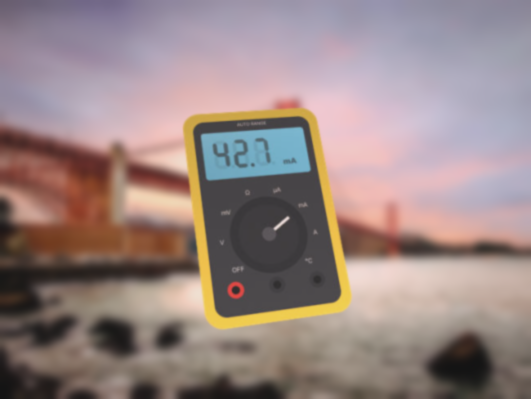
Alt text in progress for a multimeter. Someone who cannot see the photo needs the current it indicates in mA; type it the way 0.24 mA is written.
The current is 42.7 mA
